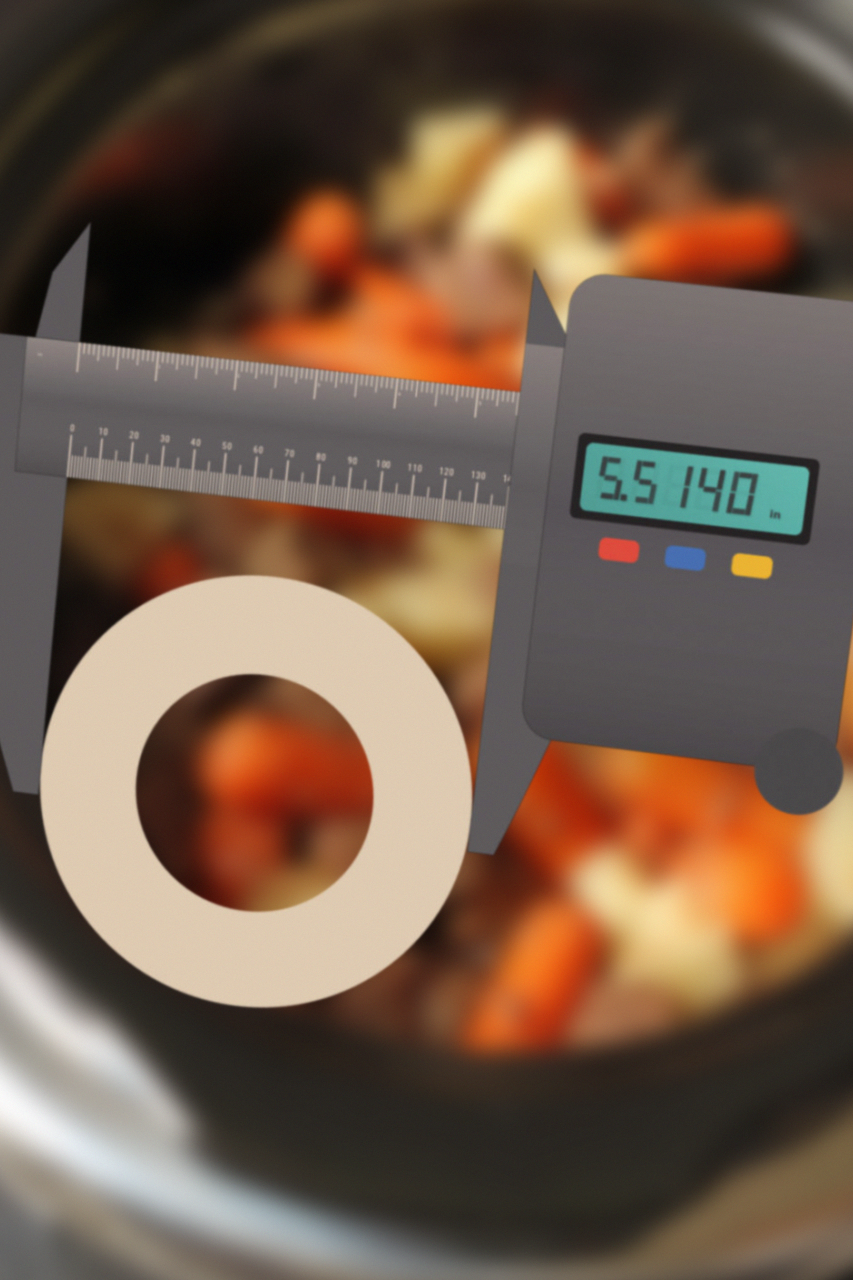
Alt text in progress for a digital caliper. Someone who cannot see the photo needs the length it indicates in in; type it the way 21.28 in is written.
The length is 5.5140 in
